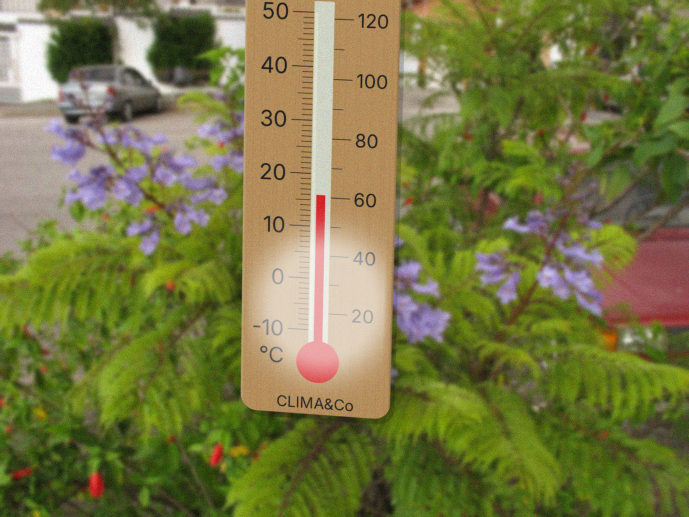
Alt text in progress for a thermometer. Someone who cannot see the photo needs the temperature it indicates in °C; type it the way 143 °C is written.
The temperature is 16 °C
